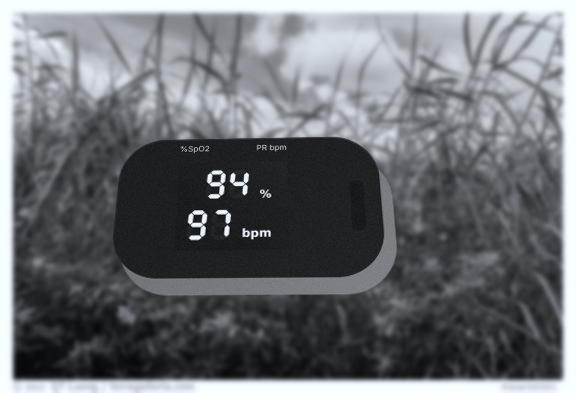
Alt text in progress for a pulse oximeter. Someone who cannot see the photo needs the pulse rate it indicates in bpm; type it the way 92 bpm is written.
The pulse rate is 97 bpm
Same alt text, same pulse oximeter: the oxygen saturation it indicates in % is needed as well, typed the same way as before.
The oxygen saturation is 94 %
